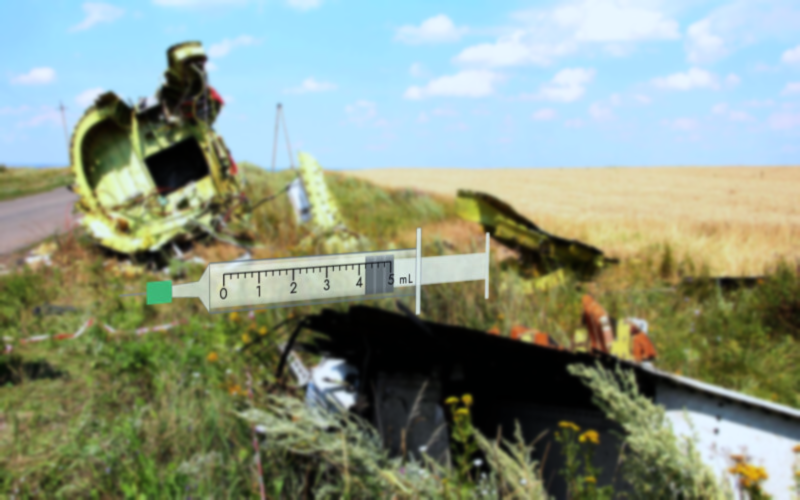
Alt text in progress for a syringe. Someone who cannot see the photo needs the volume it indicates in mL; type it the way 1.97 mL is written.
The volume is 4.2 mL
